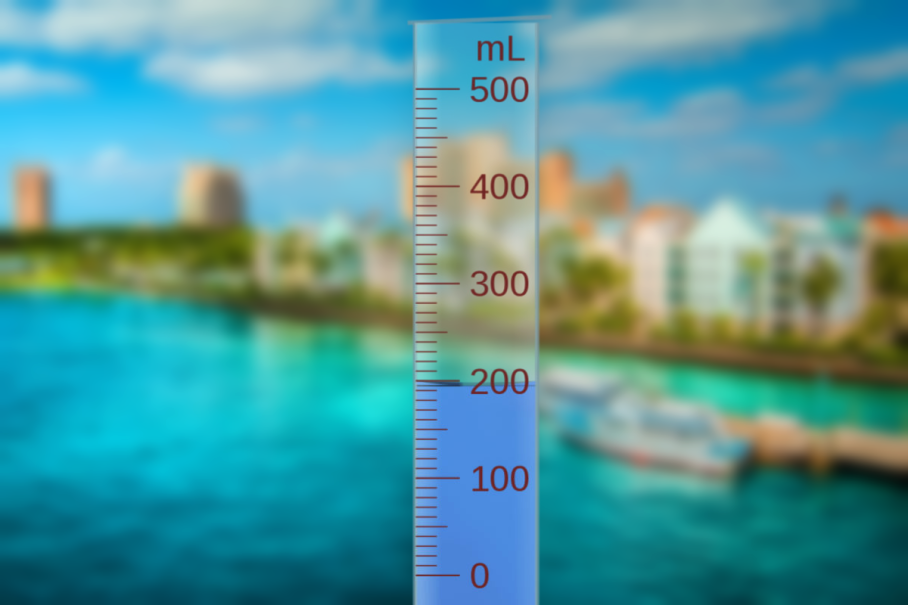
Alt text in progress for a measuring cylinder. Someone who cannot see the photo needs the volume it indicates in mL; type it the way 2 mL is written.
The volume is 195 mL
